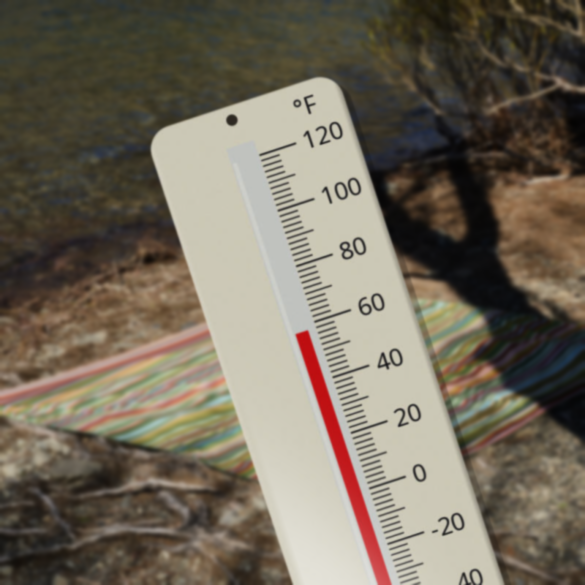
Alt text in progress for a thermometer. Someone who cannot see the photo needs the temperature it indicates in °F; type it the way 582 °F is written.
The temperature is 58 °F
